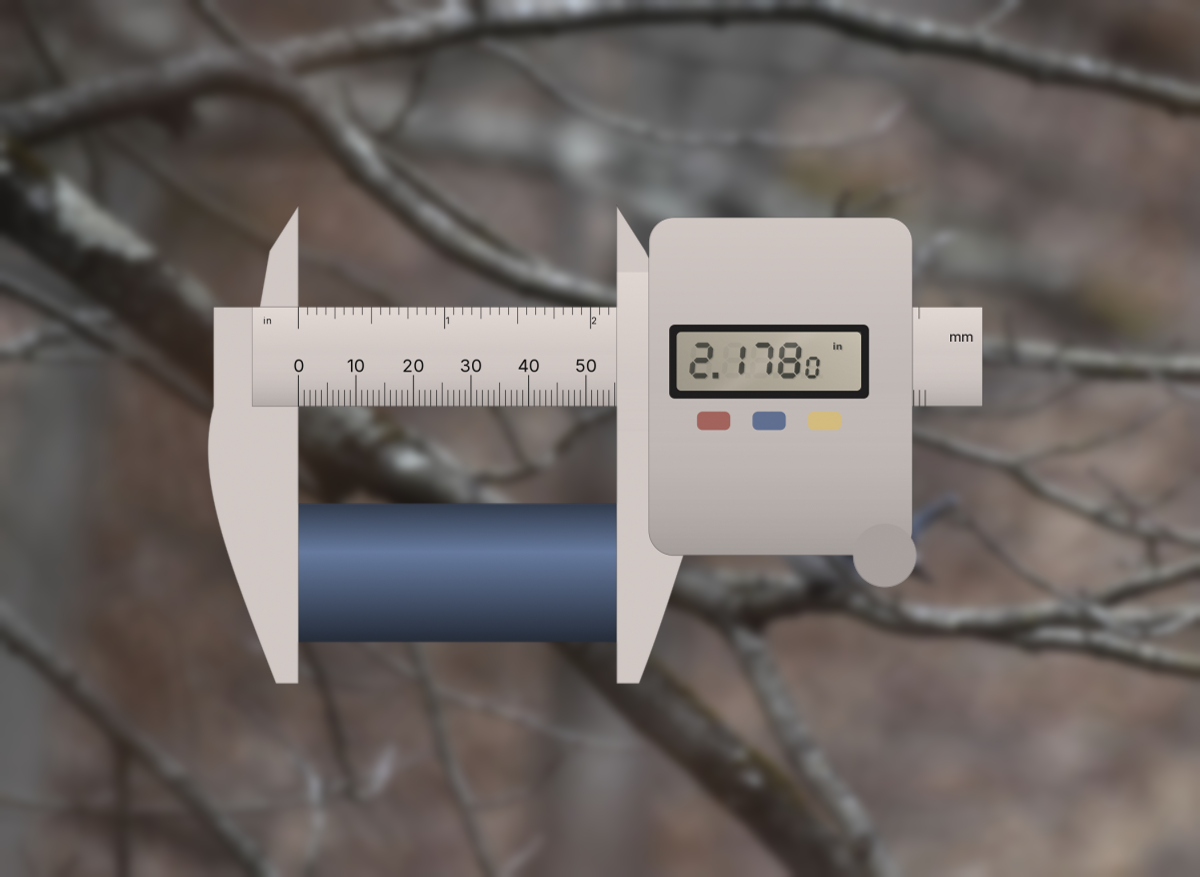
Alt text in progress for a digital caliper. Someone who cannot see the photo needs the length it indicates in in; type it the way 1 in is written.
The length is 2.1780 in
